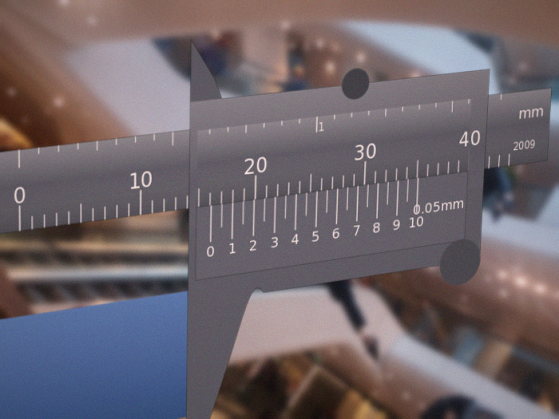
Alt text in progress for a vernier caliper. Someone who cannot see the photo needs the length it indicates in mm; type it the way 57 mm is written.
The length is 16.1 mm
